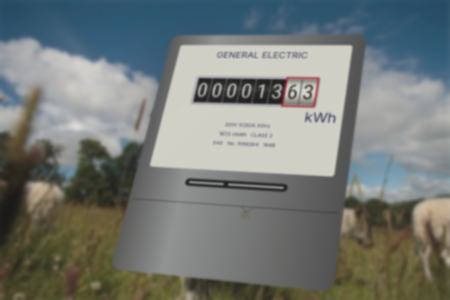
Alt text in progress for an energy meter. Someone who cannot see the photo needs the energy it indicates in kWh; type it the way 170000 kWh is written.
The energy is 13.63 kWh
